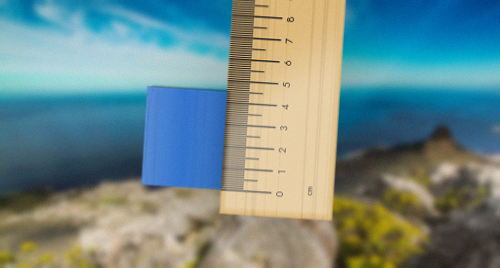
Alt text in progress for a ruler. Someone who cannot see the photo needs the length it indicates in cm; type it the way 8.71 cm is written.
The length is 4.5 cm
